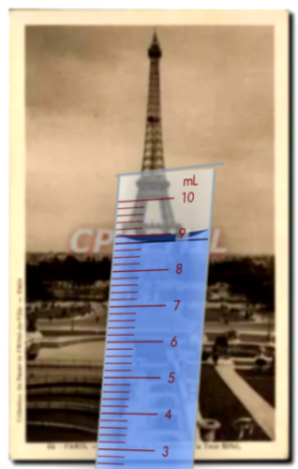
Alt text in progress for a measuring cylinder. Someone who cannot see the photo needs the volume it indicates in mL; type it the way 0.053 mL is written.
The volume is 8.8 mL
